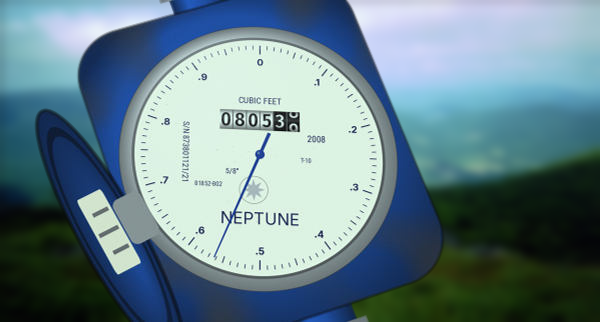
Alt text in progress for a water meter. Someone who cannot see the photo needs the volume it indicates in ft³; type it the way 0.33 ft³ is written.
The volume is 80538.56 ft³
